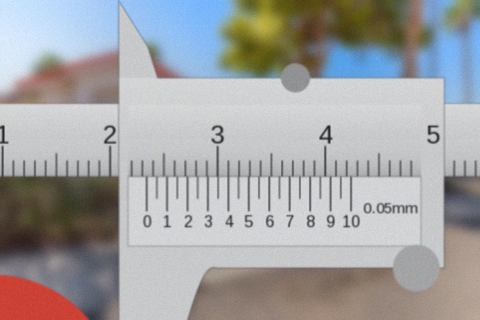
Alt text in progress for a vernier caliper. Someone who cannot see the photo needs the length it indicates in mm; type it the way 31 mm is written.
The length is 23.4 mm
